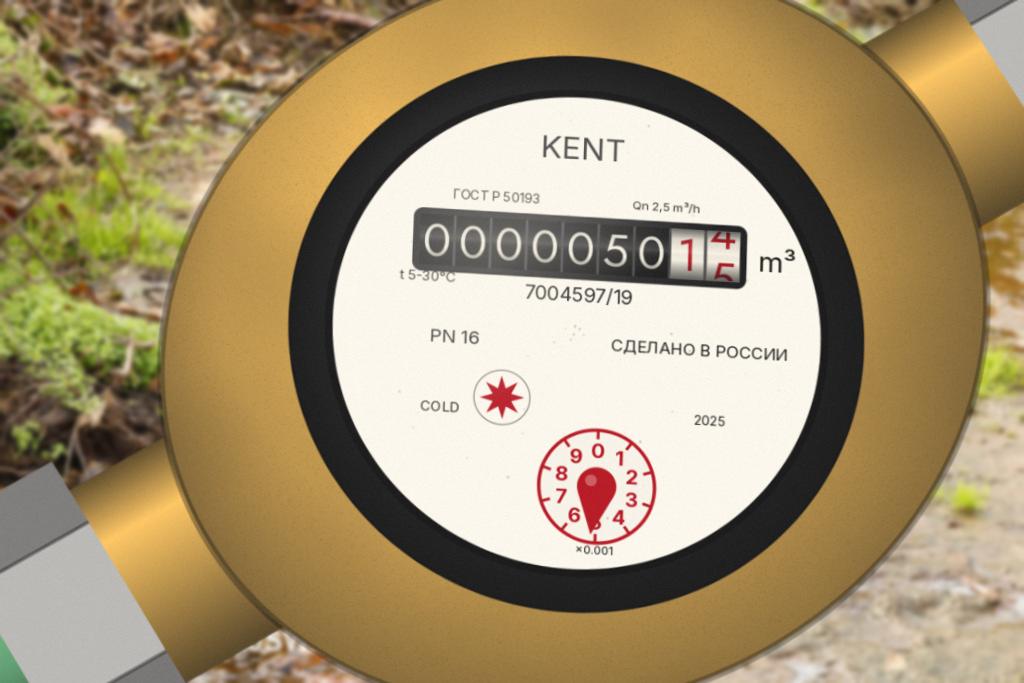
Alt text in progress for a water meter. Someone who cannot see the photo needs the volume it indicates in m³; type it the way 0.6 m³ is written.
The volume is 50.145 m³
